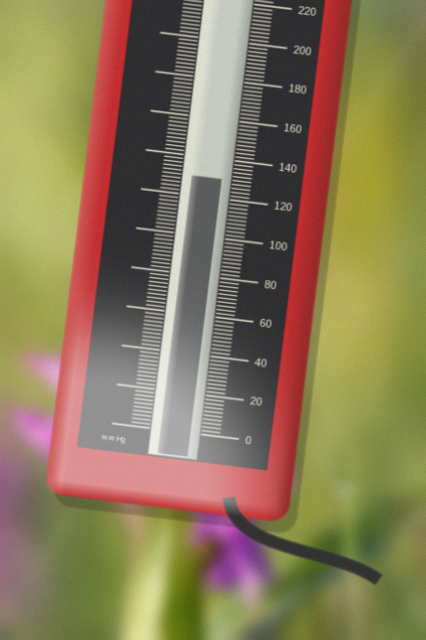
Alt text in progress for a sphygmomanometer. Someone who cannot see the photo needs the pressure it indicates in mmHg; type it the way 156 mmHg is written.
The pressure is 130 mmHg
